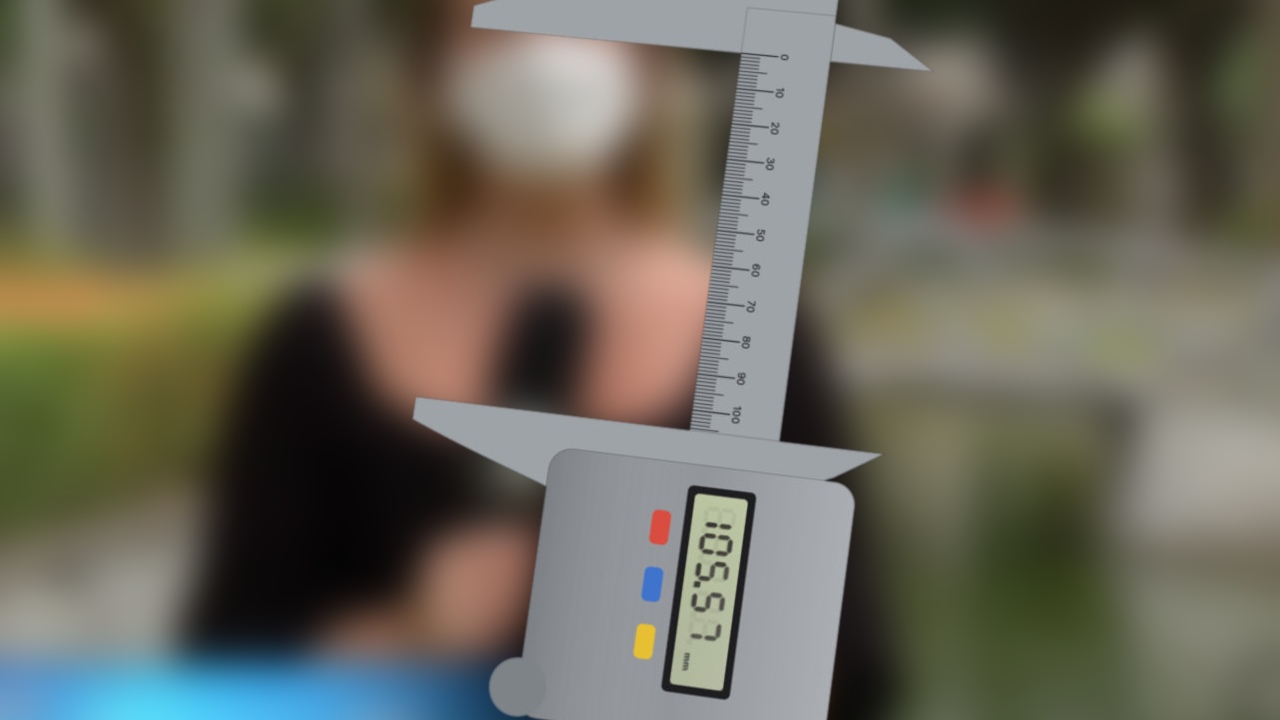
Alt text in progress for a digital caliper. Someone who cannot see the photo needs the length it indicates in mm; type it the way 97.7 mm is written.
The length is 105.57 mm
